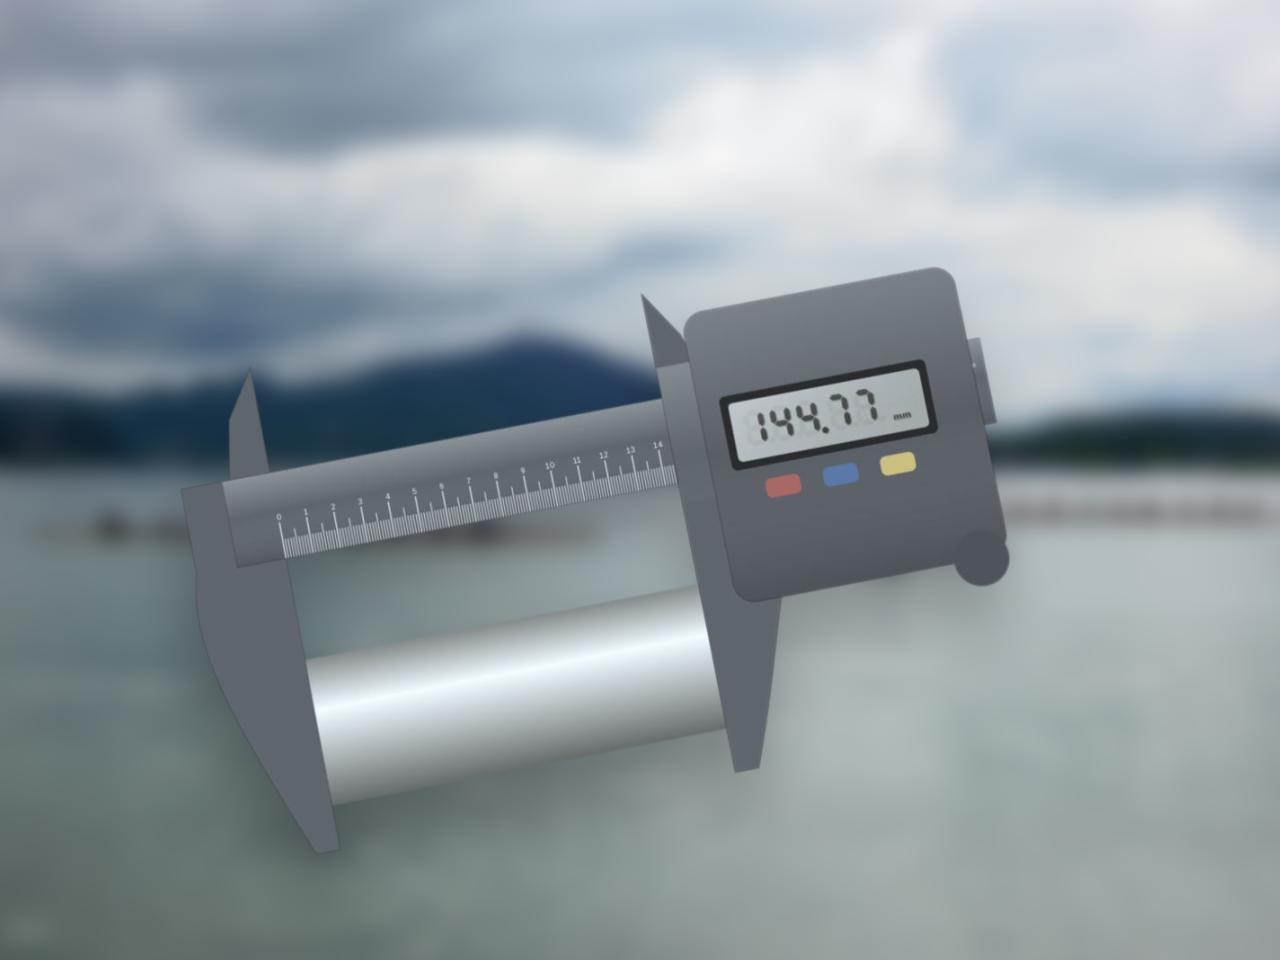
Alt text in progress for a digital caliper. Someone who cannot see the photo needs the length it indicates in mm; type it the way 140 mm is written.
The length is 144.77 mm
